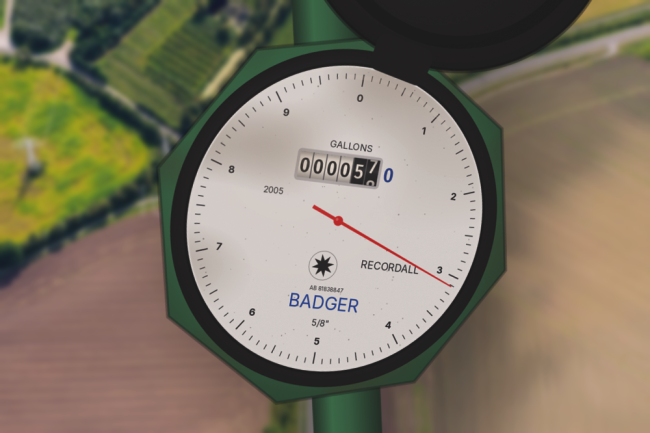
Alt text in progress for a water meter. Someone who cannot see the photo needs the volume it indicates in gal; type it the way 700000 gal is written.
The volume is 573.1 gal
